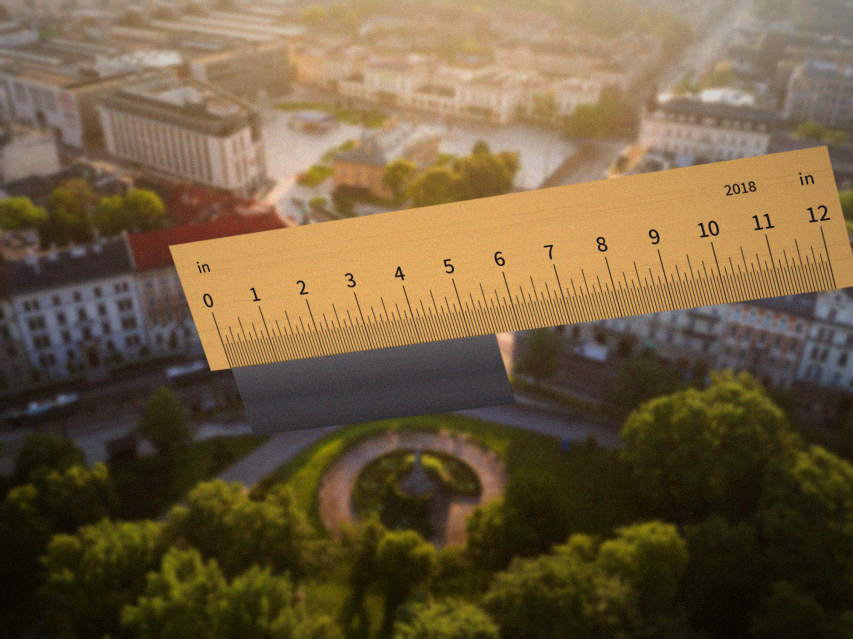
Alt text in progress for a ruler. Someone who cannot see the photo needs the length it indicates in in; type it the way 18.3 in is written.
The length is 5.5 in
